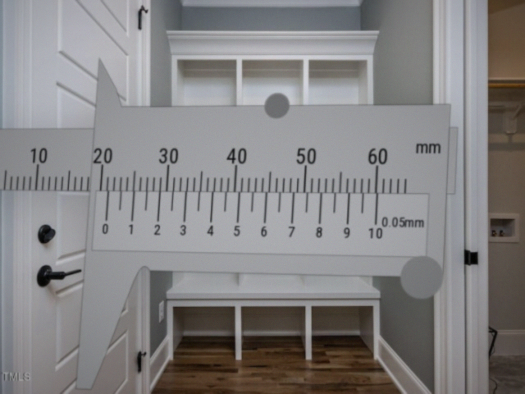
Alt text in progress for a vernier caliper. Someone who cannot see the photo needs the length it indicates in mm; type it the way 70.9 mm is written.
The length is 21.2 mm
